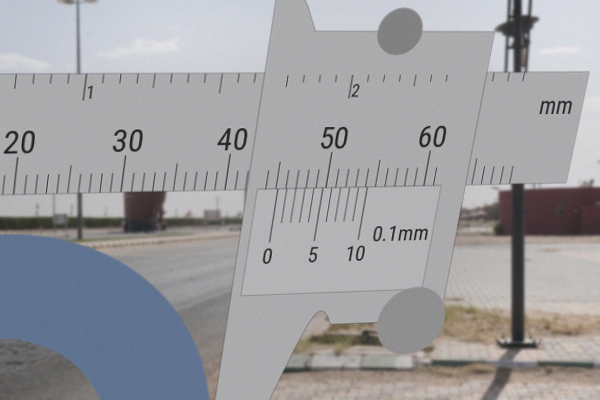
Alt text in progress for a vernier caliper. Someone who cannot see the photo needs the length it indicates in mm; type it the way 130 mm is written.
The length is 45.2 mm
